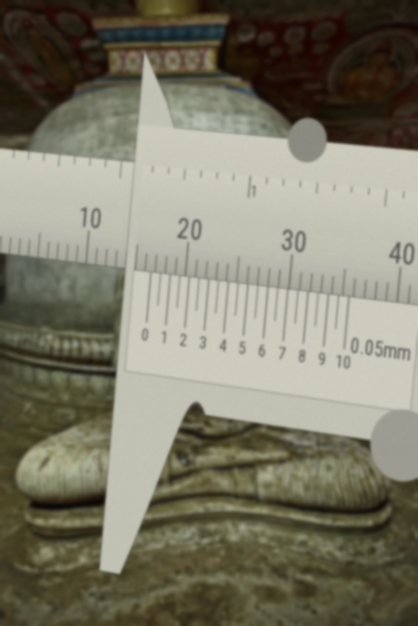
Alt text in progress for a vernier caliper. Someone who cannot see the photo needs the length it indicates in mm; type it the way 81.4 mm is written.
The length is 16.6 mm
